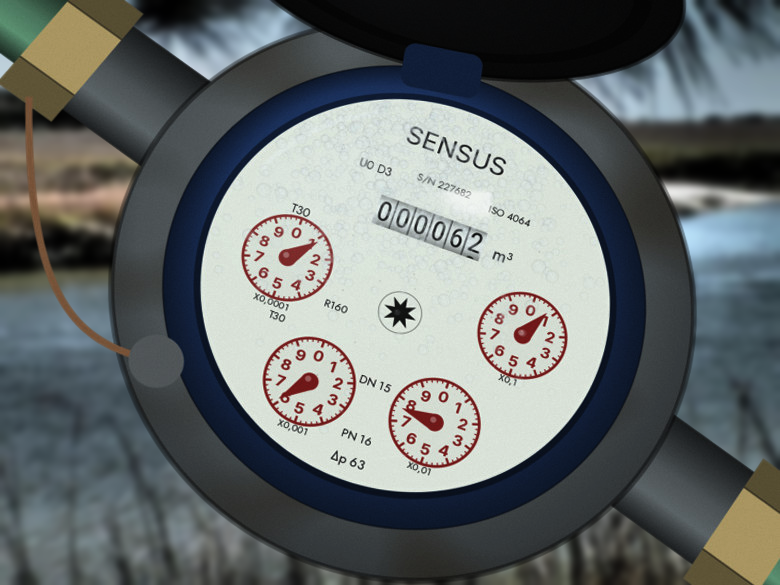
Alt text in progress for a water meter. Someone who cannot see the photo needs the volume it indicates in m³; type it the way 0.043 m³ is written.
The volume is 62.0761 m³
